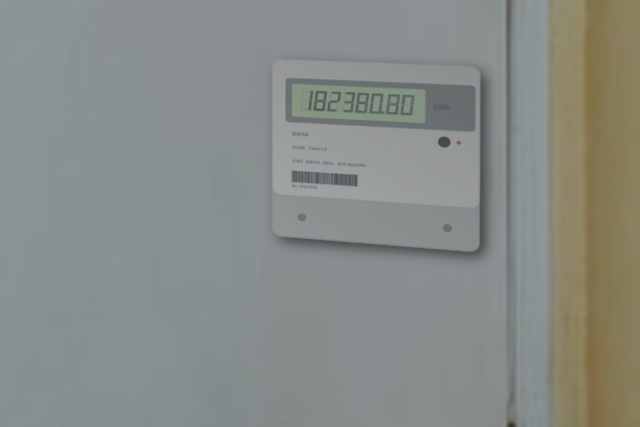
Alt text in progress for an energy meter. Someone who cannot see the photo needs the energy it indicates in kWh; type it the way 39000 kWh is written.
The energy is 182380.80 kWh
